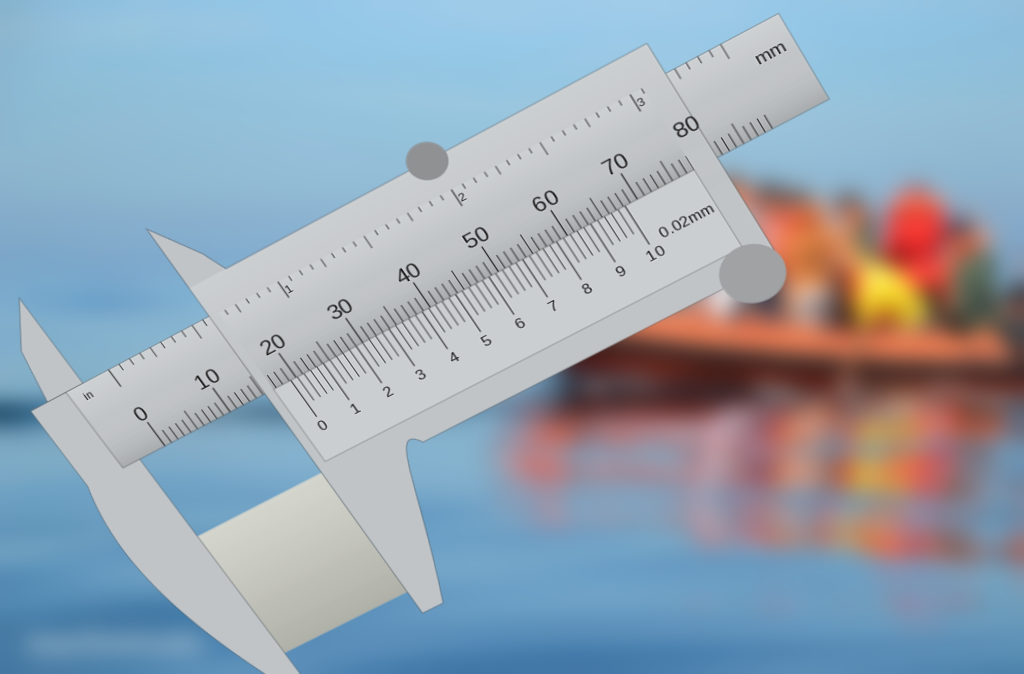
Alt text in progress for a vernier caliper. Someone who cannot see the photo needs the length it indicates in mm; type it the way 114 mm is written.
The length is 19.2 mm
